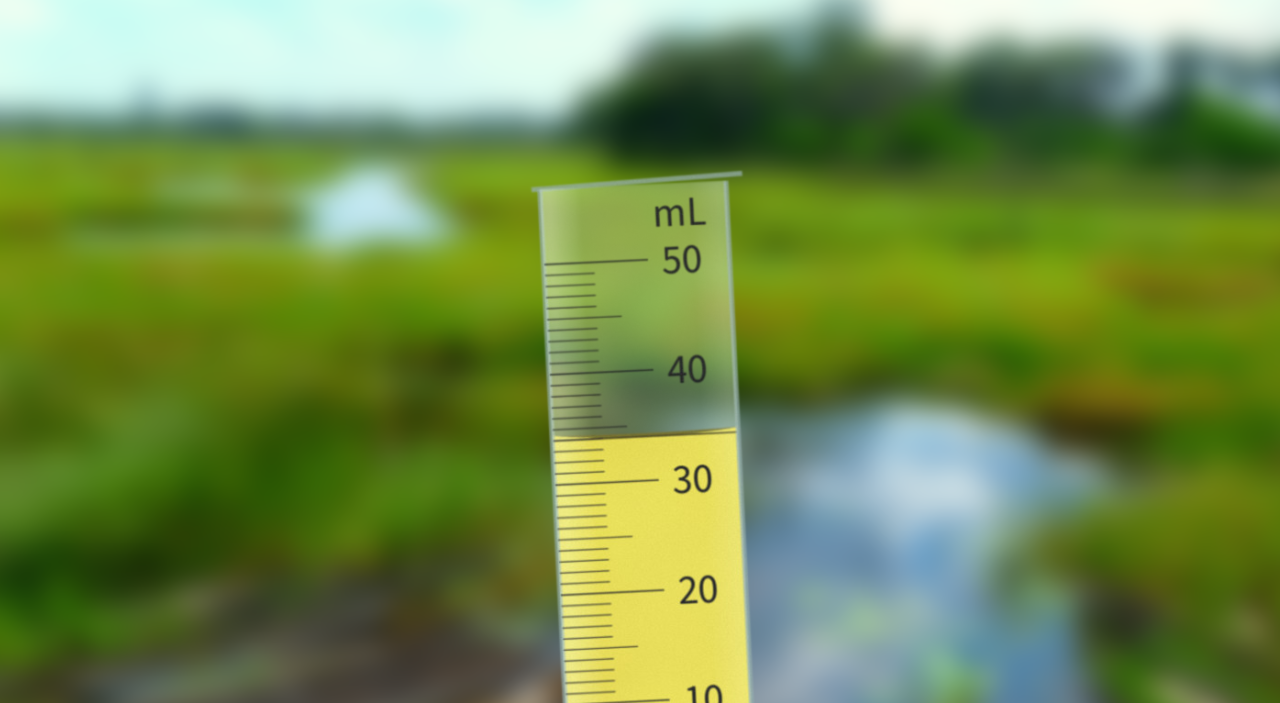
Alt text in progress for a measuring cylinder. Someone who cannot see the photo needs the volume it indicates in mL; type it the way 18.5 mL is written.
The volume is 34 mL
